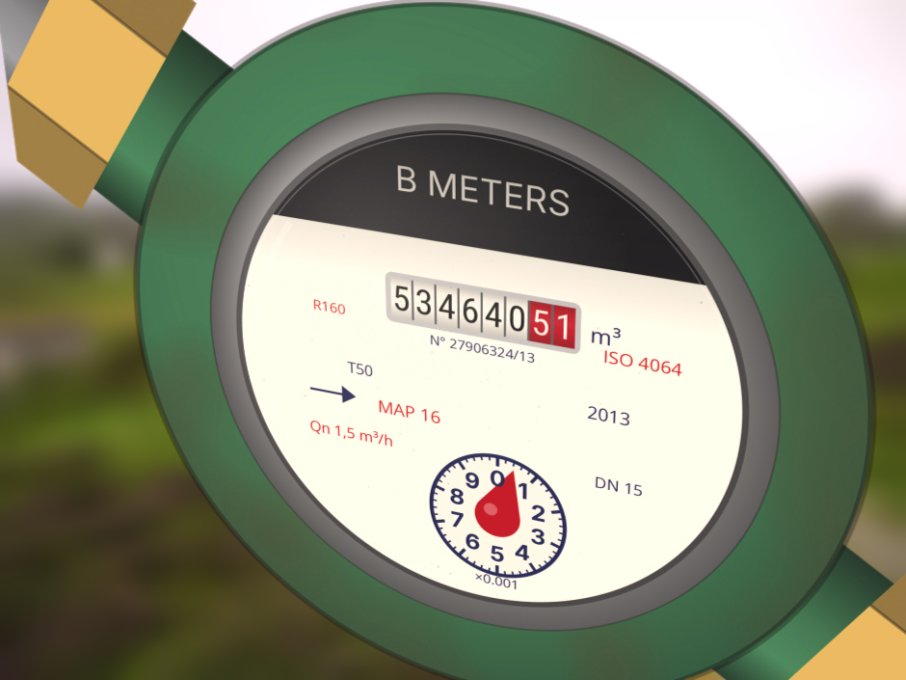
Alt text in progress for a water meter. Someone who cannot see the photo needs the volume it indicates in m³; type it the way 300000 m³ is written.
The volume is 534640.510 m³
